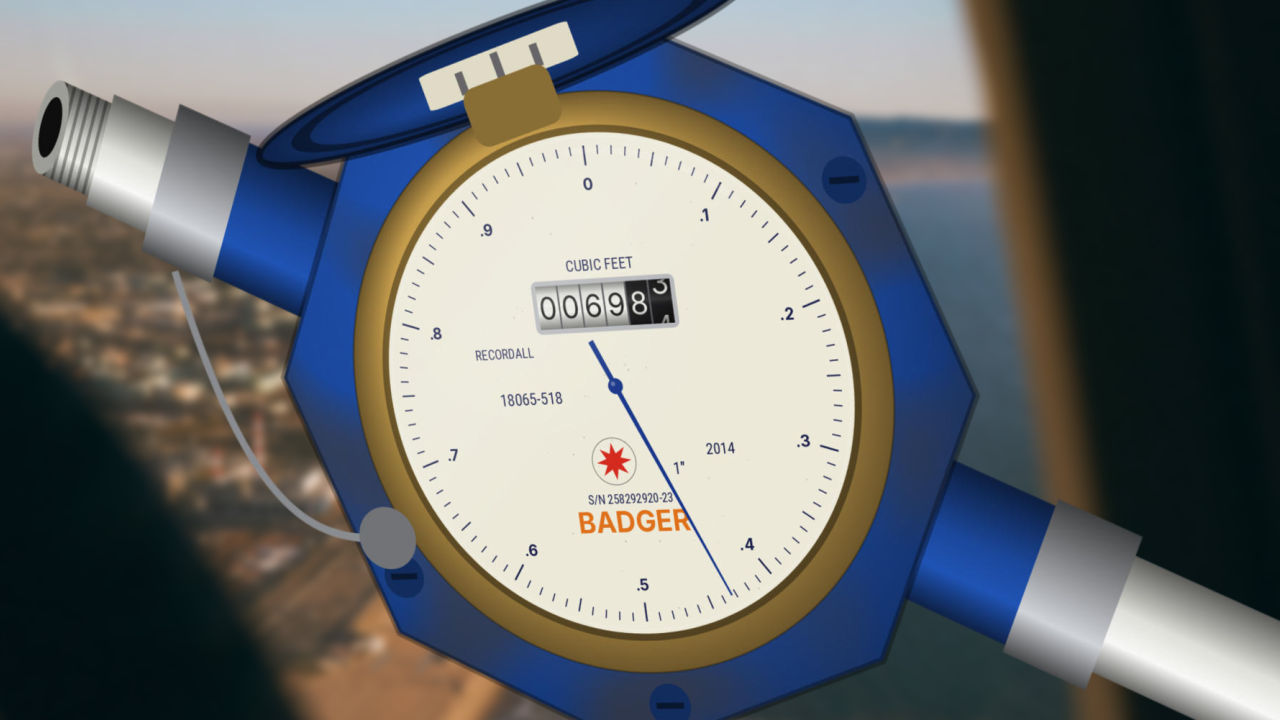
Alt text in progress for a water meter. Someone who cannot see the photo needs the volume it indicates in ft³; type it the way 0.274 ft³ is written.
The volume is 6983.43 ft³
